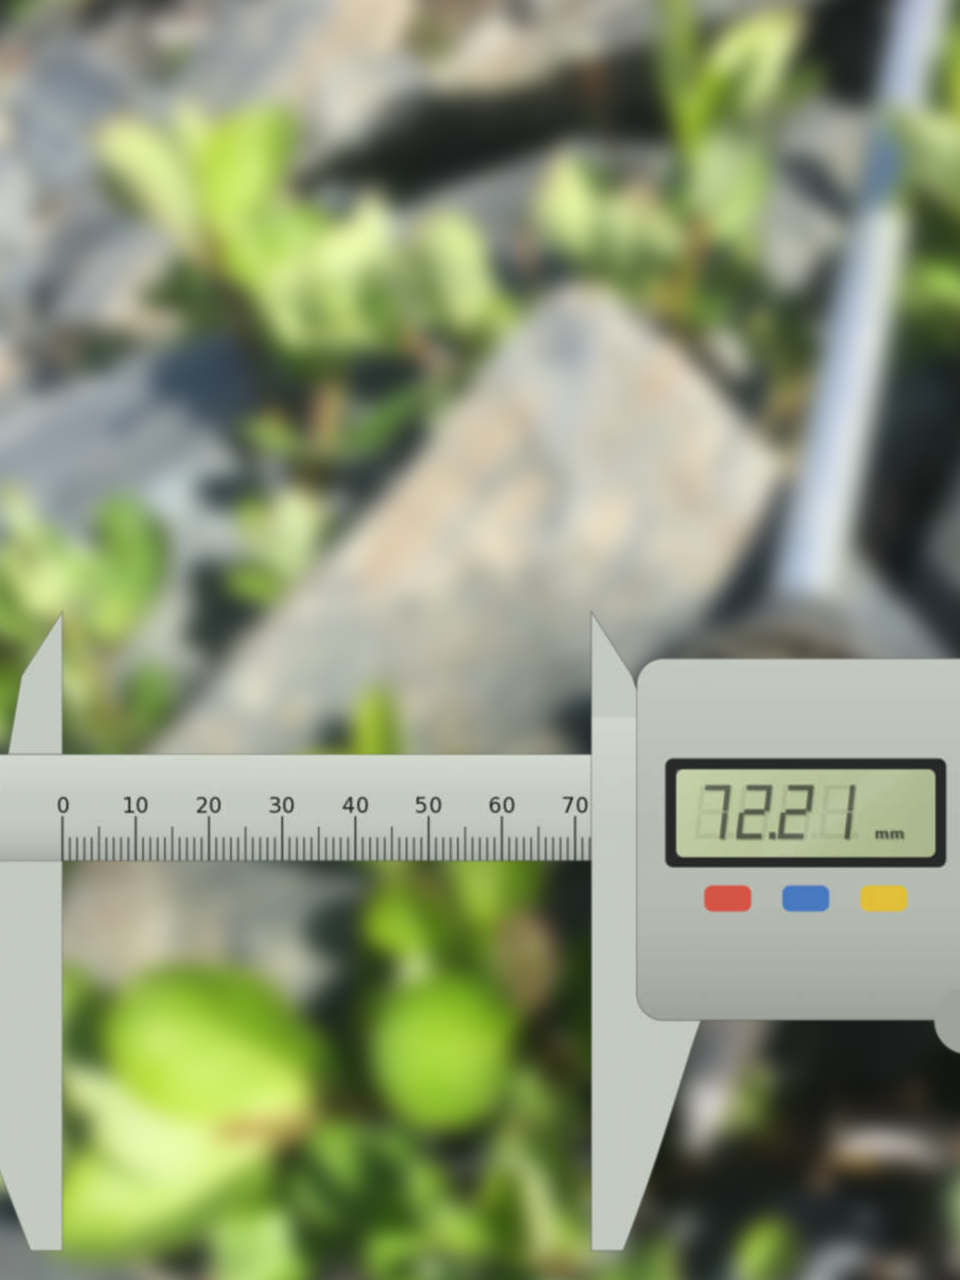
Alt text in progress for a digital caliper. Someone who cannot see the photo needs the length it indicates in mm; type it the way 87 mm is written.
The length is 72.21 mm
